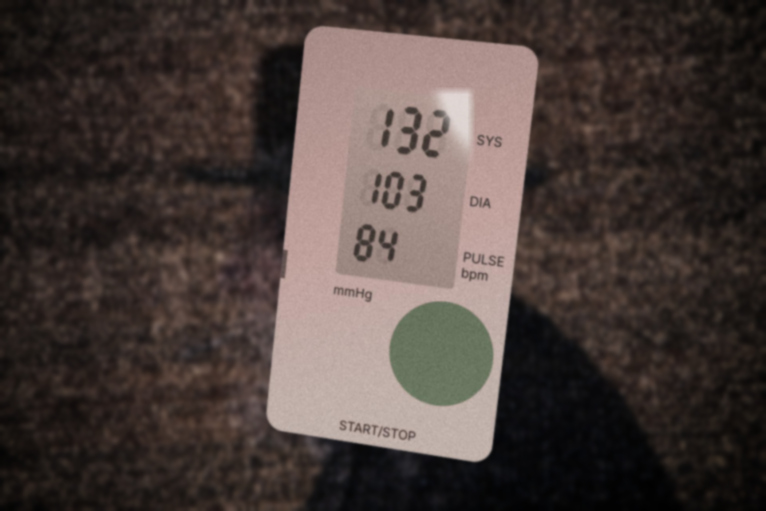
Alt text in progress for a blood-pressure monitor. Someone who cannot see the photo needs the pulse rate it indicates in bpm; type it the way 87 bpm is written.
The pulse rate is 84 bpm
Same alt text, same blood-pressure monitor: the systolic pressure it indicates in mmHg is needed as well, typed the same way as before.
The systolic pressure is 132 mmHg
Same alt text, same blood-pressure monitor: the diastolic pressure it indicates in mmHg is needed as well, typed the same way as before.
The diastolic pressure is 103 mmHg
